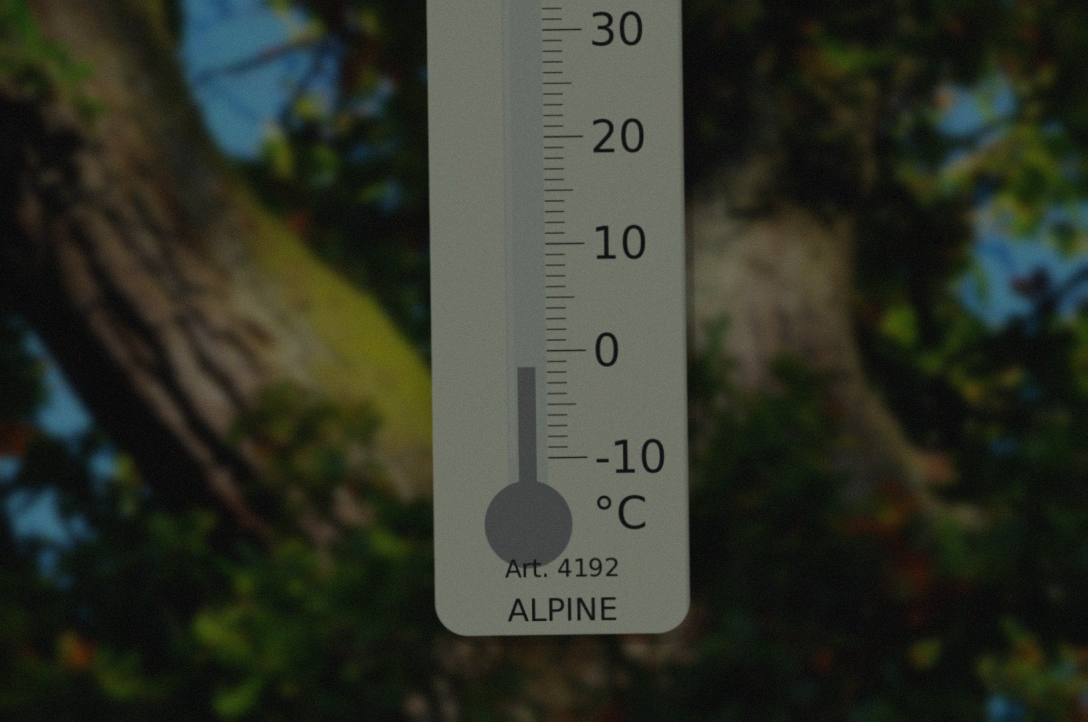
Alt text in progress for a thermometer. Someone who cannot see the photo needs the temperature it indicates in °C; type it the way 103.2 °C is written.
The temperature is -1.5 °C
